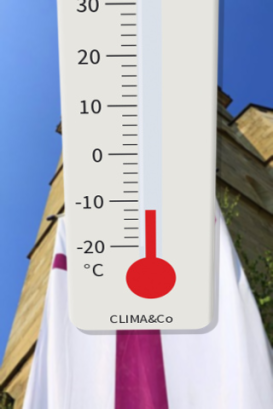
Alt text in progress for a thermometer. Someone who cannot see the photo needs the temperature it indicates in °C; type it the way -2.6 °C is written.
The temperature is -12 °C
